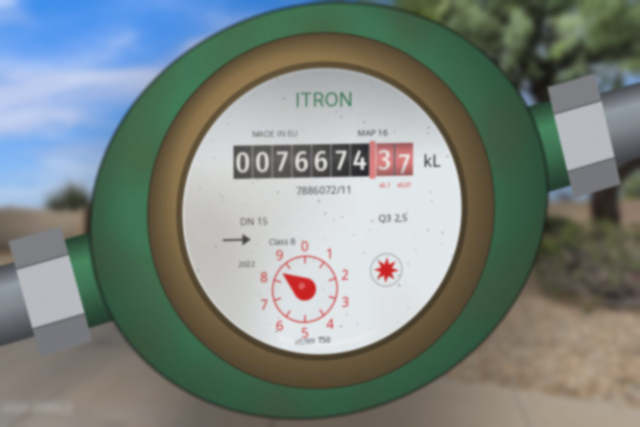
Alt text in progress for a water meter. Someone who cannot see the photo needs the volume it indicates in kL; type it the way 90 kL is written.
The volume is 76674.368 kL
